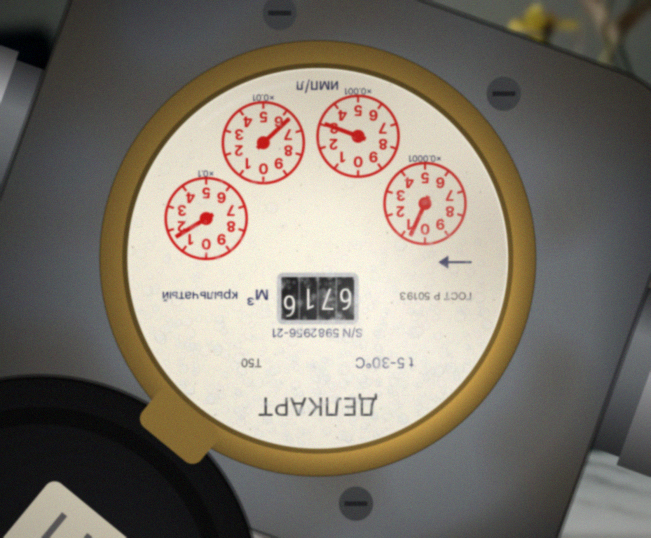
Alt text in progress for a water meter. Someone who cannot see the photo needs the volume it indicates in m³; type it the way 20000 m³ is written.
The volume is 6716.1630 m³
